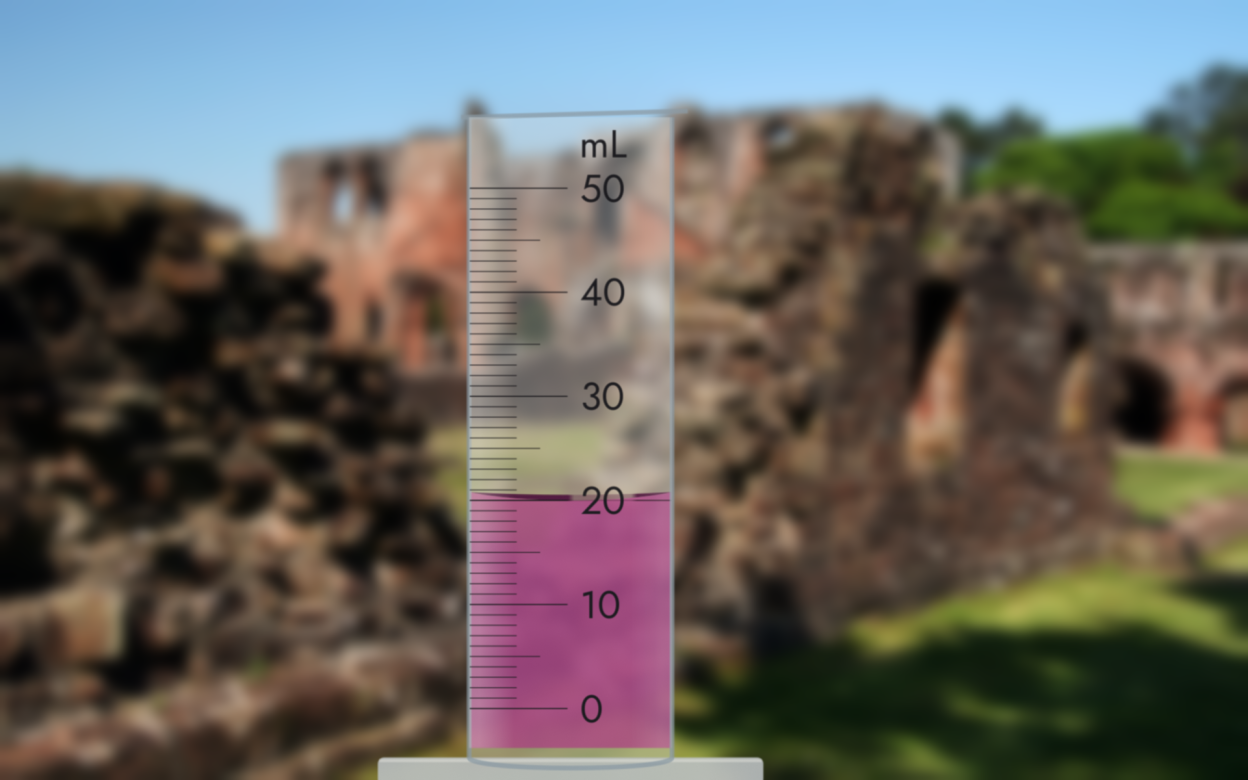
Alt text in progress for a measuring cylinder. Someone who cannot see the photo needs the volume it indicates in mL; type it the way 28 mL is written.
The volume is 20 mL
